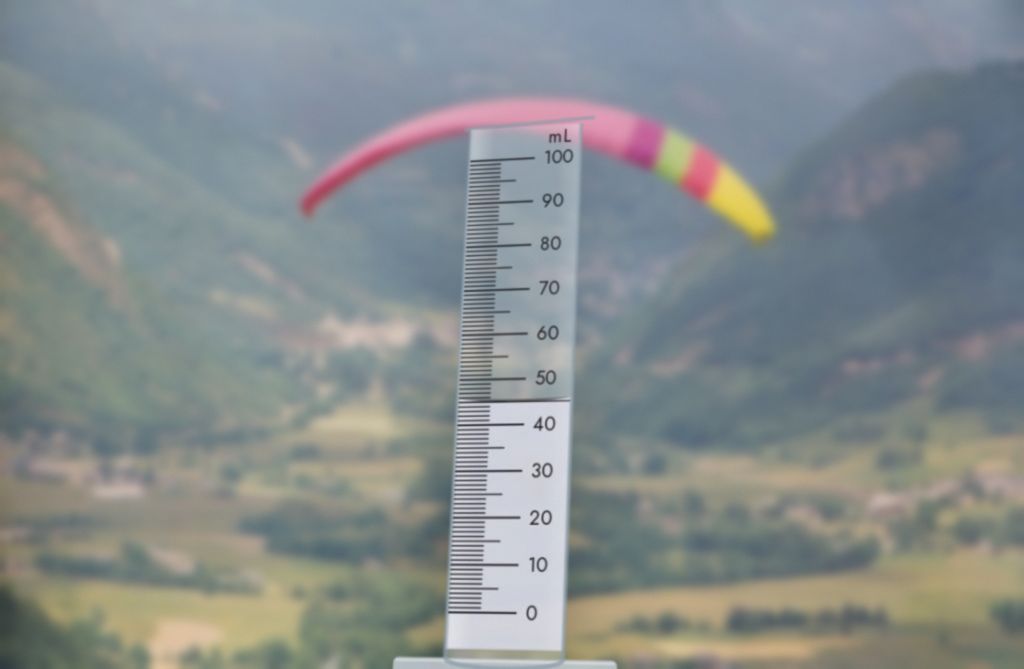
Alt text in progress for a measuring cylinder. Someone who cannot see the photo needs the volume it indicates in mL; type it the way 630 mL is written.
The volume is 45 mL
